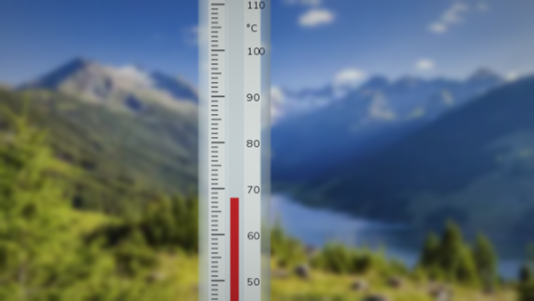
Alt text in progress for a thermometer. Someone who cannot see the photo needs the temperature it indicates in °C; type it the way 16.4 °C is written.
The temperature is 68 °C
